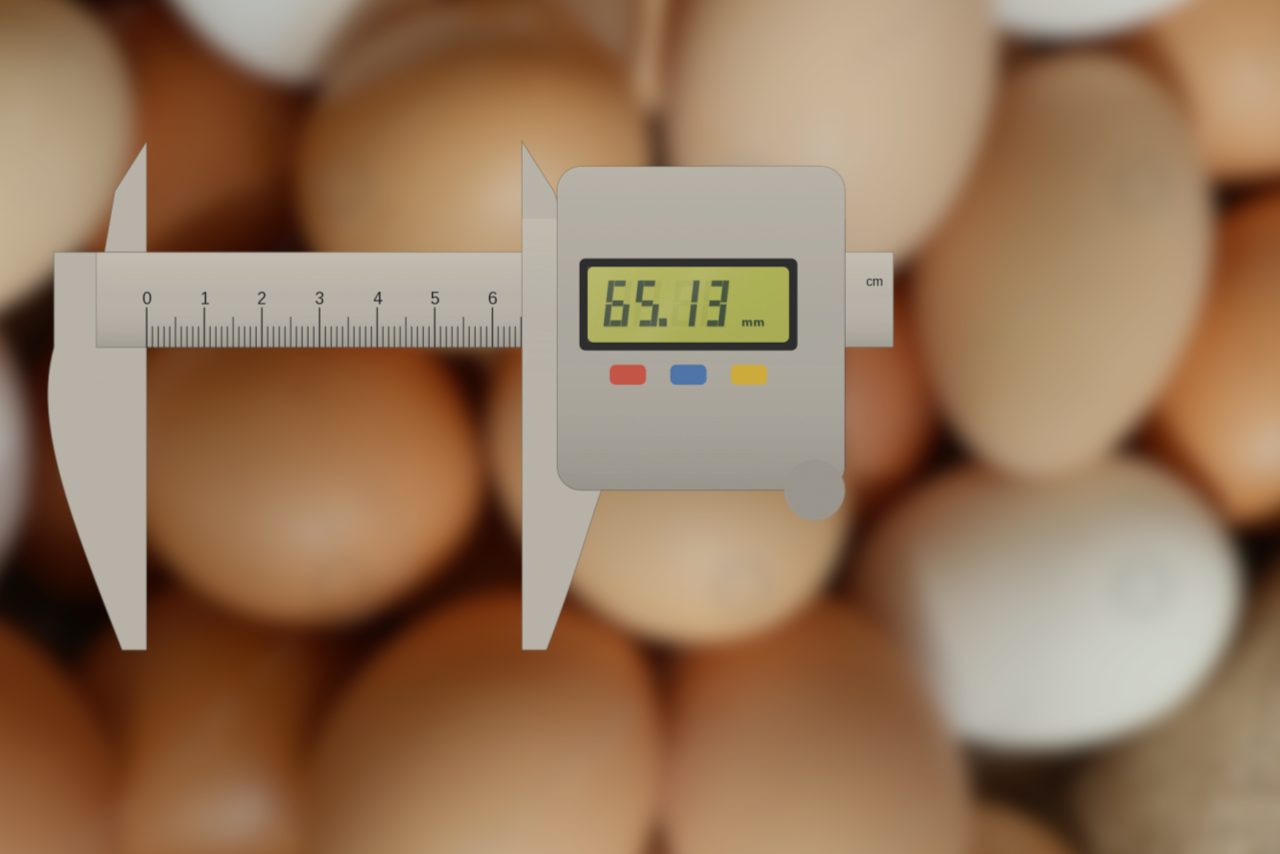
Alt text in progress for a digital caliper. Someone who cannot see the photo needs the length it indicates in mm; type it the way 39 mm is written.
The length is 65.13 mm
